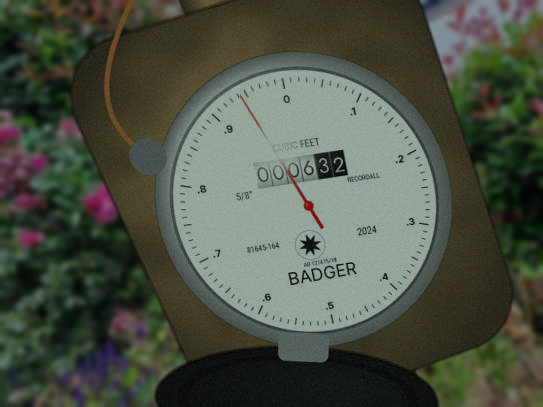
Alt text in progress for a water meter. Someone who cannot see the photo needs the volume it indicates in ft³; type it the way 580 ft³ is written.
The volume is 631.94 ft³
